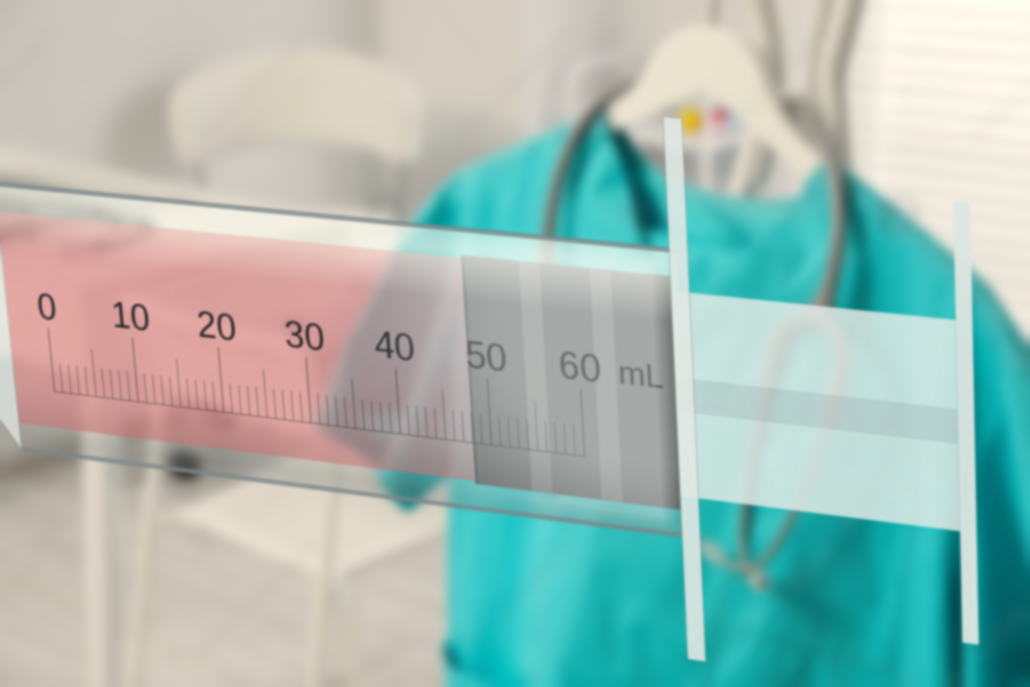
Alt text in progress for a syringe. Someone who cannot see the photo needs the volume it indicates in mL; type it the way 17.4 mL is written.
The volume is 48 mL
